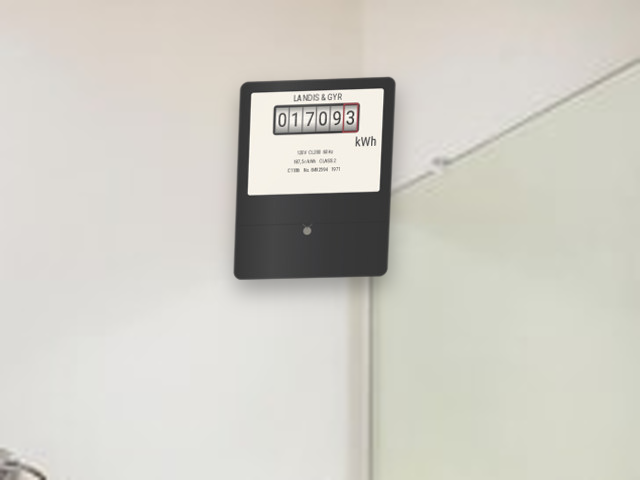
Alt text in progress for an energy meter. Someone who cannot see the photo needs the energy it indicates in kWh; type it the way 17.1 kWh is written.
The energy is 1709.3 kWh
